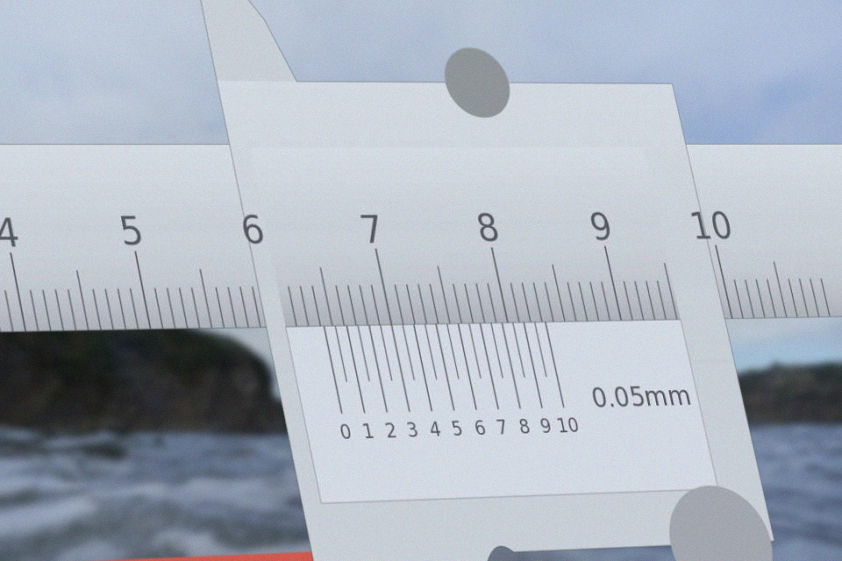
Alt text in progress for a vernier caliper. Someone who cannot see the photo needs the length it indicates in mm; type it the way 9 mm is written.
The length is 64.3 mm
